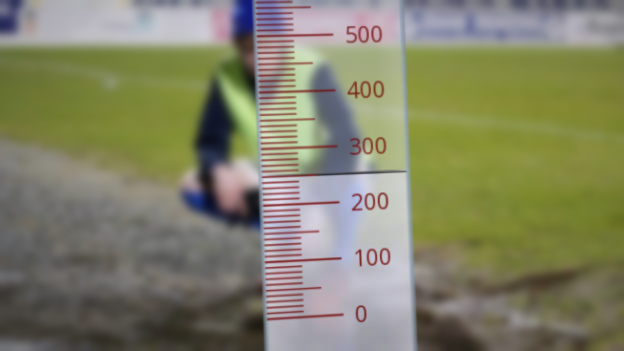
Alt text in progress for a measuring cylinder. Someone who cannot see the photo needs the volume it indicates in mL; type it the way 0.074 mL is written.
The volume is 250 mL
